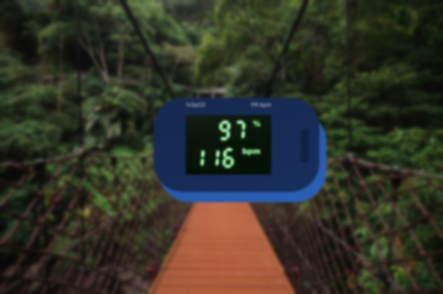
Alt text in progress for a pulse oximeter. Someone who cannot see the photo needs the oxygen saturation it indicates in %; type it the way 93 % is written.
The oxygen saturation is 97 %
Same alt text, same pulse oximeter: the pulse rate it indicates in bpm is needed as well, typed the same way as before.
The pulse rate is 116 bpm
